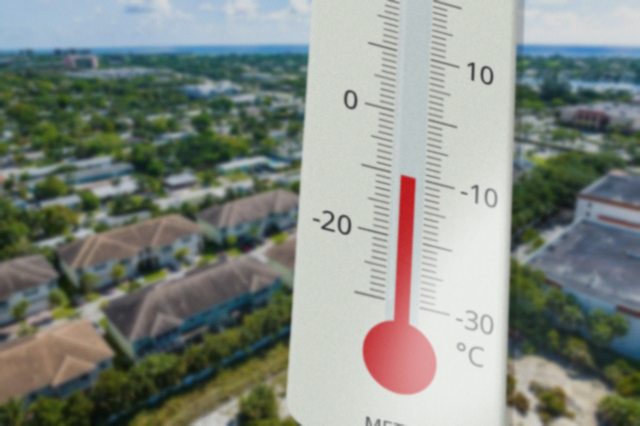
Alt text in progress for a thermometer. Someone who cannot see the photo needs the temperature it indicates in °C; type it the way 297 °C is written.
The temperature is -10 °C
